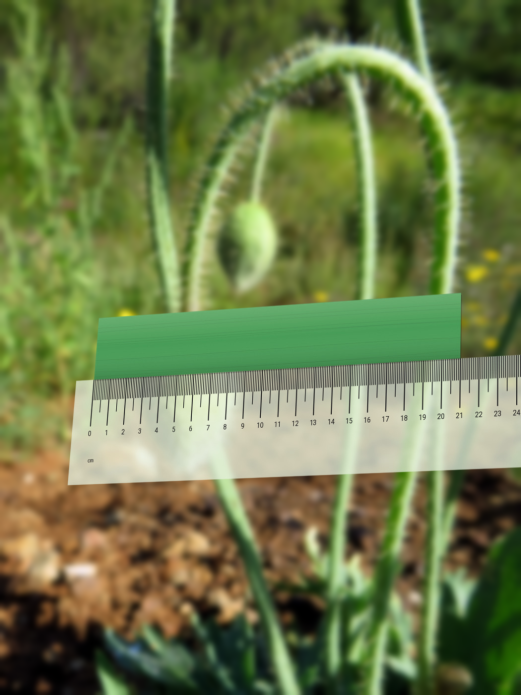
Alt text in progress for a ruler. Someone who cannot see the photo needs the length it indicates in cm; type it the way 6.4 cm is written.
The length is 21 cm
